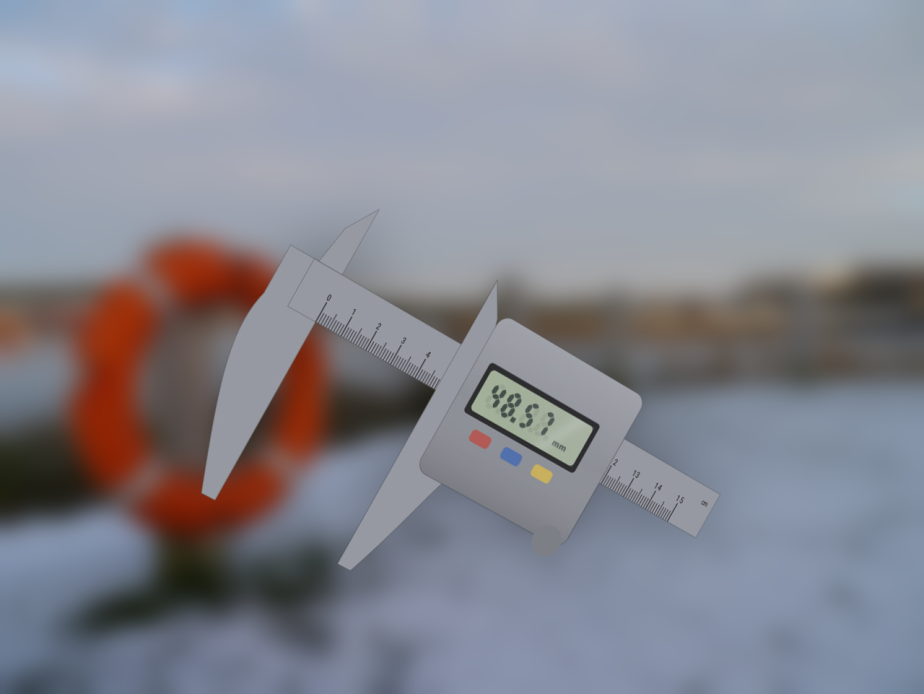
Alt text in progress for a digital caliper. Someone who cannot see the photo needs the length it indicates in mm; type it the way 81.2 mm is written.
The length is 48.57 mm
